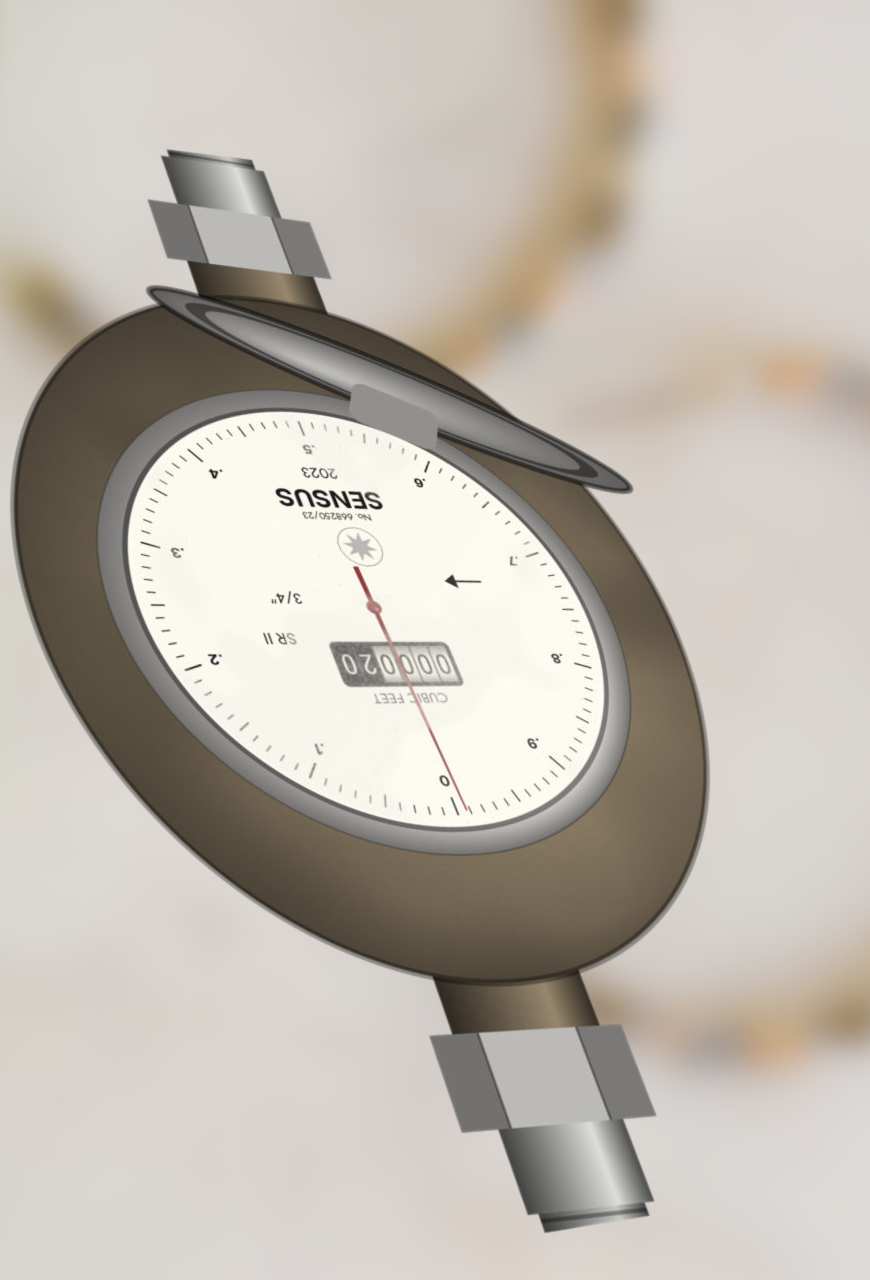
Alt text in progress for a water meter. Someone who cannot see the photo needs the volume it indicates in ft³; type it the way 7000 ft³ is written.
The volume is 19.99 ft³
